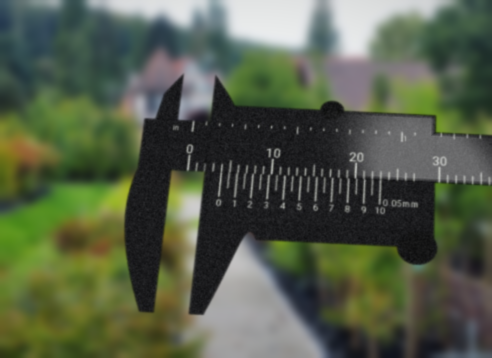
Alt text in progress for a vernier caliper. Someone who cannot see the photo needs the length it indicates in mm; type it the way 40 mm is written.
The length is 4.0 mm
